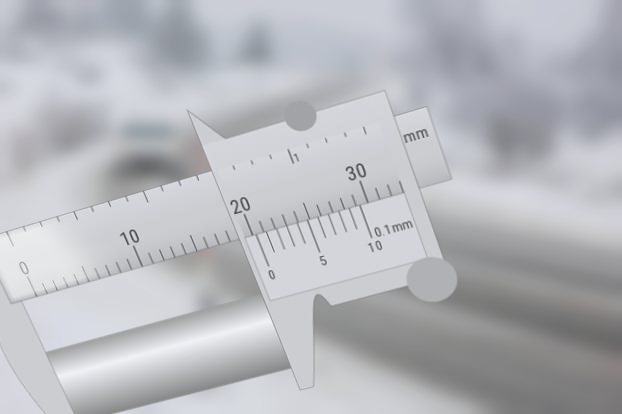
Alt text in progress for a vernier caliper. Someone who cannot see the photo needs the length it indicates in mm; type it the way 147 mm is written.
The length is 20.3 mm
